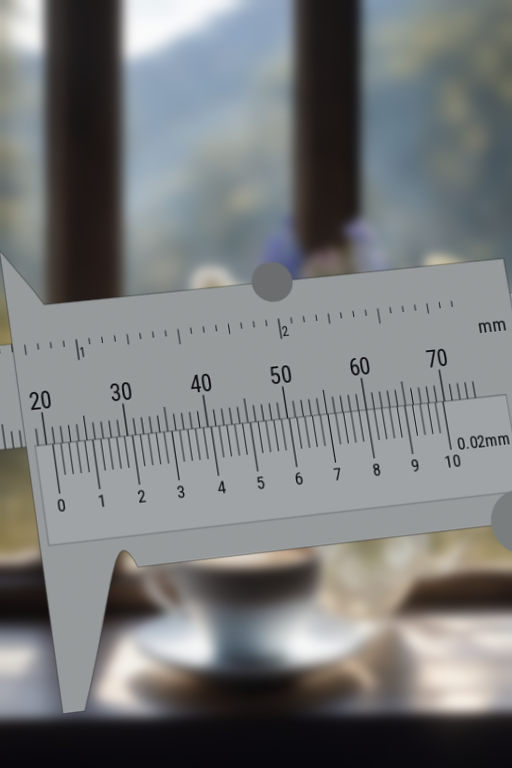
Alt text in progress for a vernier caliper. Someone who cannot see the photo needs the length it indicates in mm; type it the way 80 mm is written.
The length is 20.8 mm
